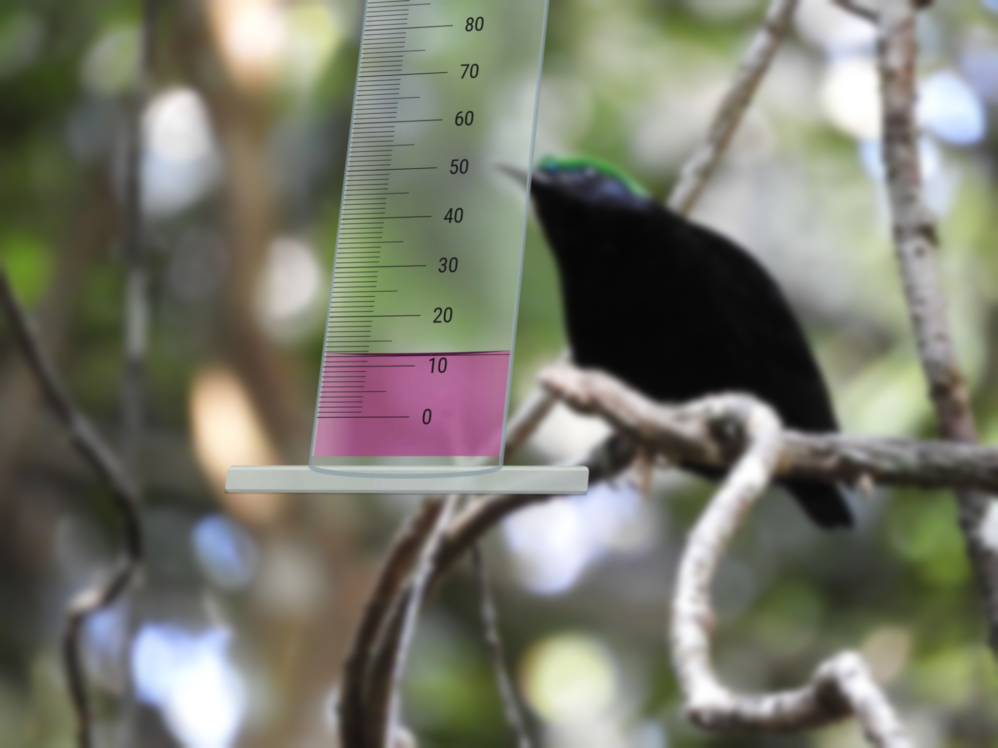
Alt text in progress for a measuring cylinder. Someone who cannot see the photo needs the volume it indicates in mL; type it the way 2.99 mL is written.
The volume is 12 mL
